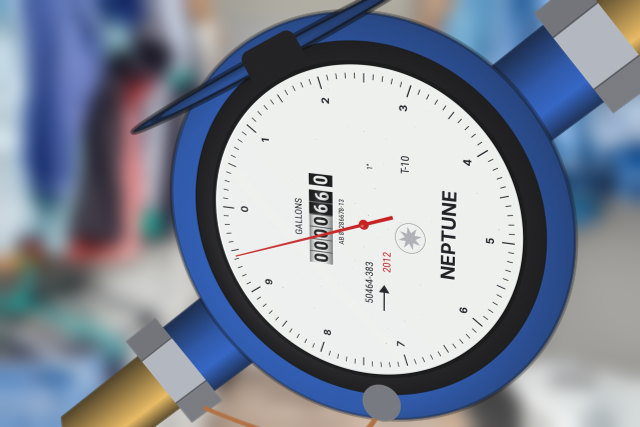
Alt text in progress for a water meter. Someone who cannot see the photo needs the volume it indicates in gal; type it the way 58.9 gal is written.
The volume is 659.4 gal
